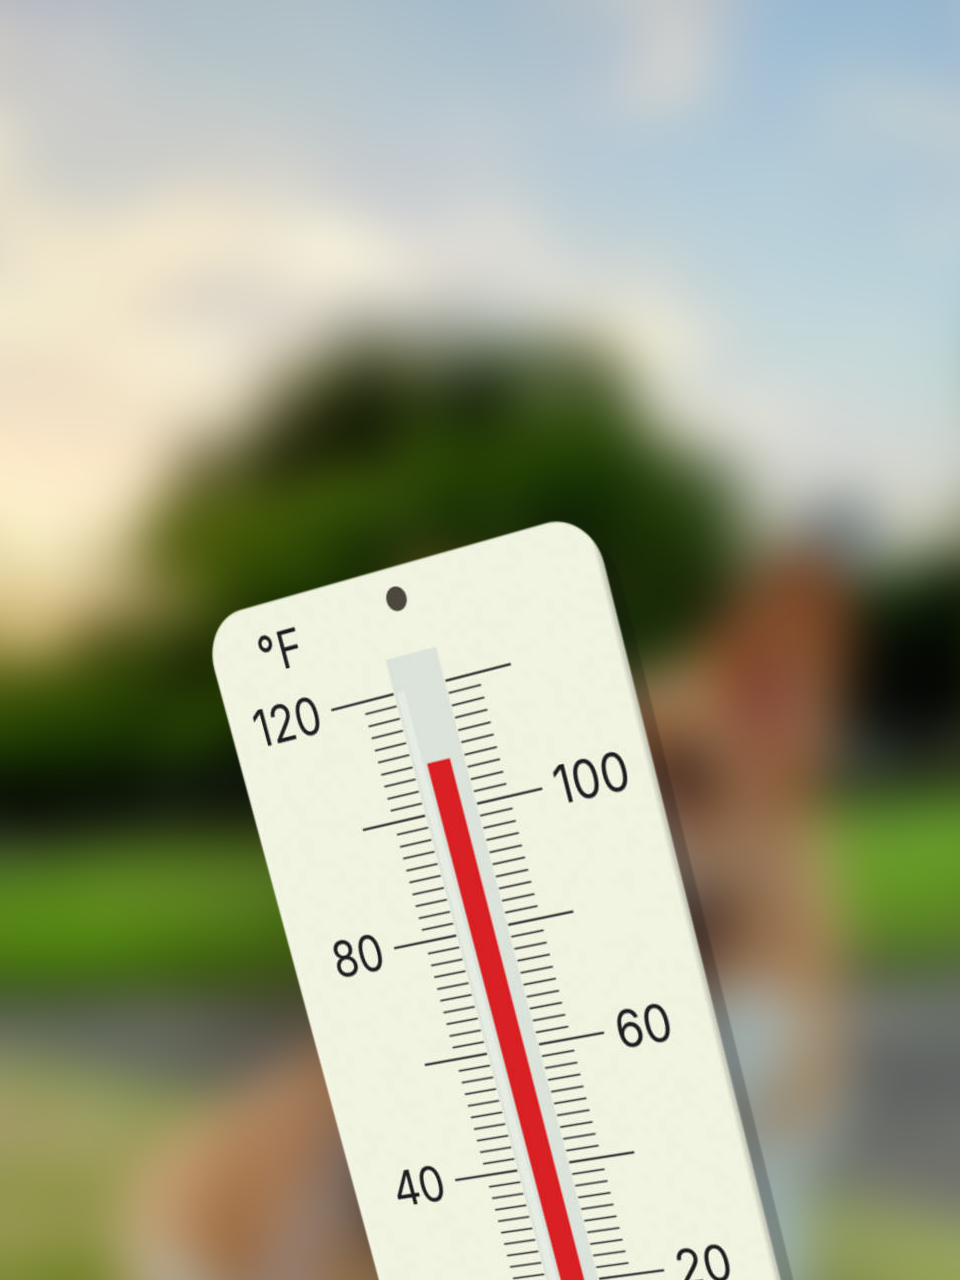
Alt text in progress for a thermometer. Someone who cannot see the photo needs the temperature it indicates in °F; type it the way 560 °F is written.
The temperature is 108 °F
